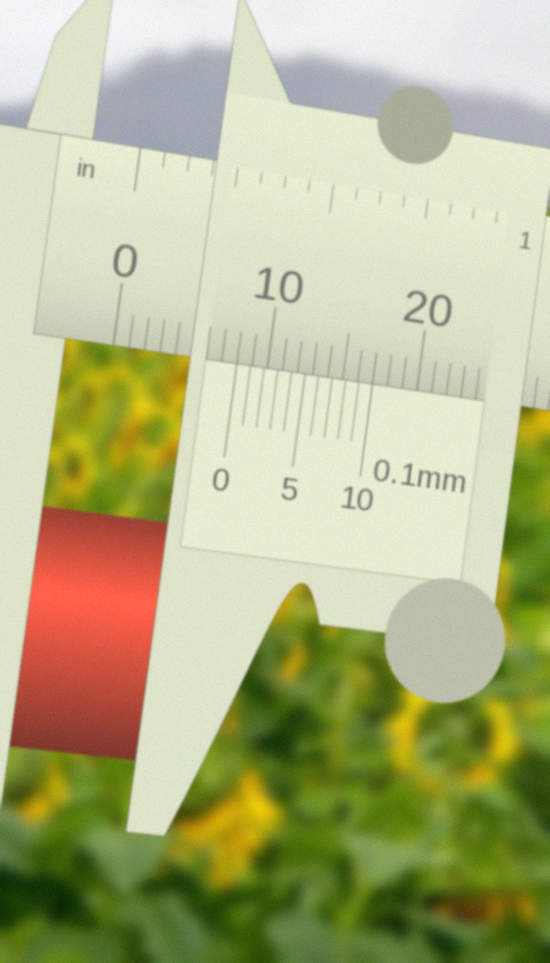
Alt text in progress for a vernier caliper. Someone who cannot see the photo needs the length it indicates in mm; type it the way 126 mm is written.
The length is 8.0 mm
